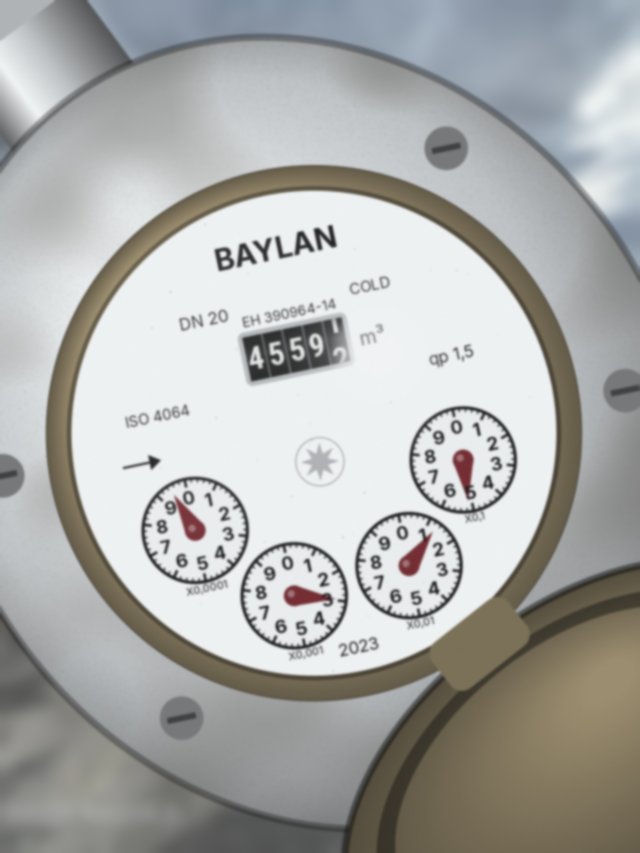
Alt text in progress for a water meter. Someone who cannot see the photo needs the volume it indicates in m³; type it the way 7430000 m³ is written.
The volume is 45591.5129 m³
